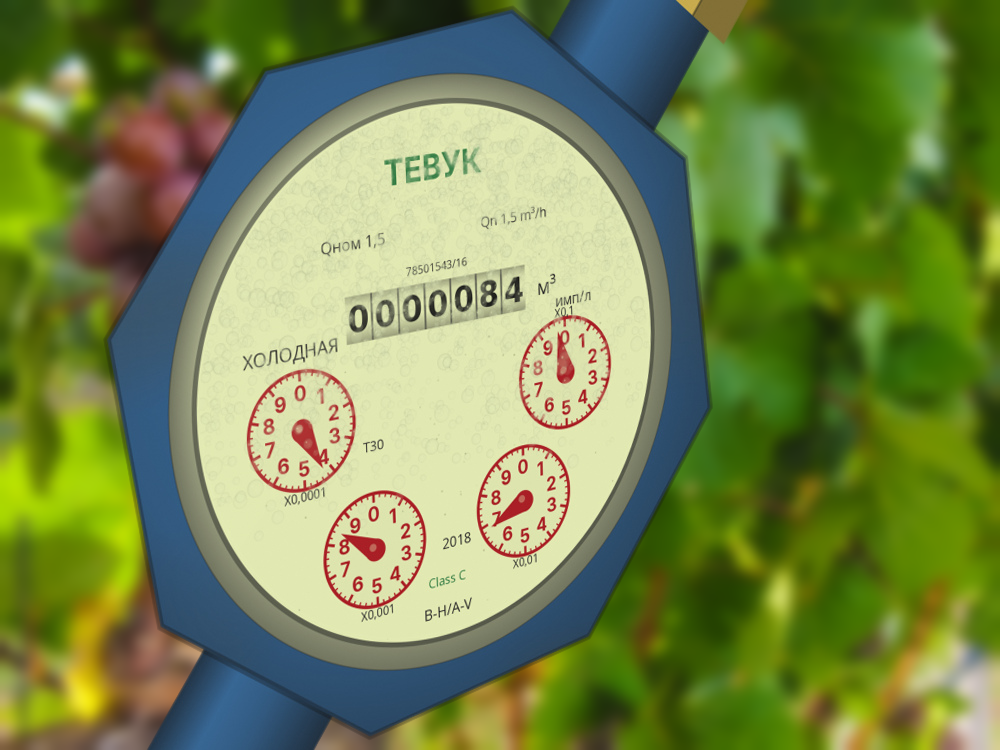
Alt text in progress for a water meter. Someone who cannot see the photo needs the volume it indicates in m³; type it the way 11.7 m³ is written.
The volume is 83.9684 m³
